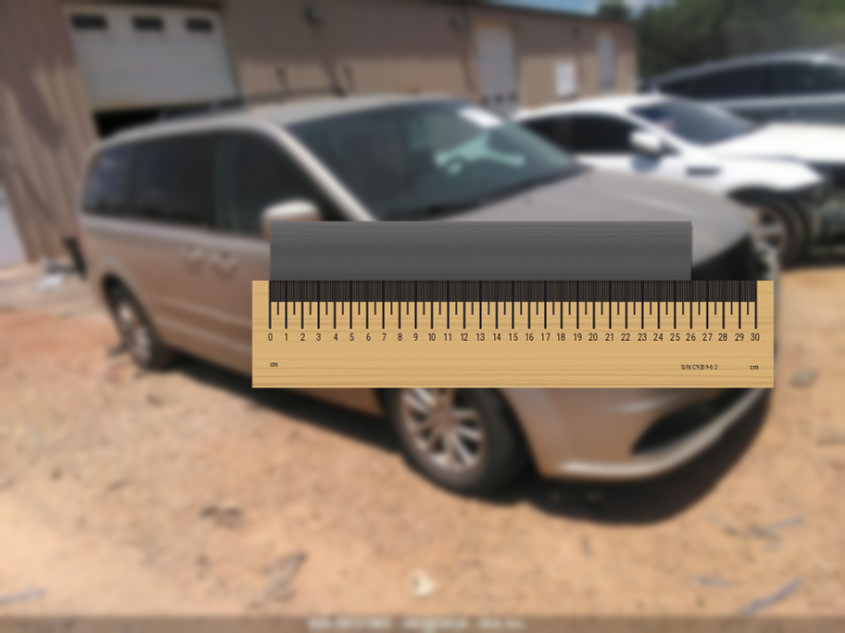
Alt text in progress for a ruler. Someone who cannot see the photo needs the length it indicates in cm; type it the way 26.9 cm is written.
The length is 26 cm
